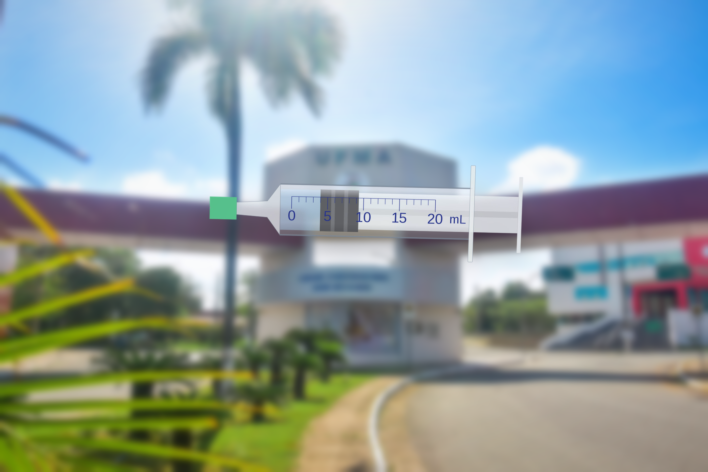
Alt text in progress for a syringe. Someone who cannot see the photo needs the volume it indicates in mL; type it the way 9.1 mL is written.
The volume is 4 mL
